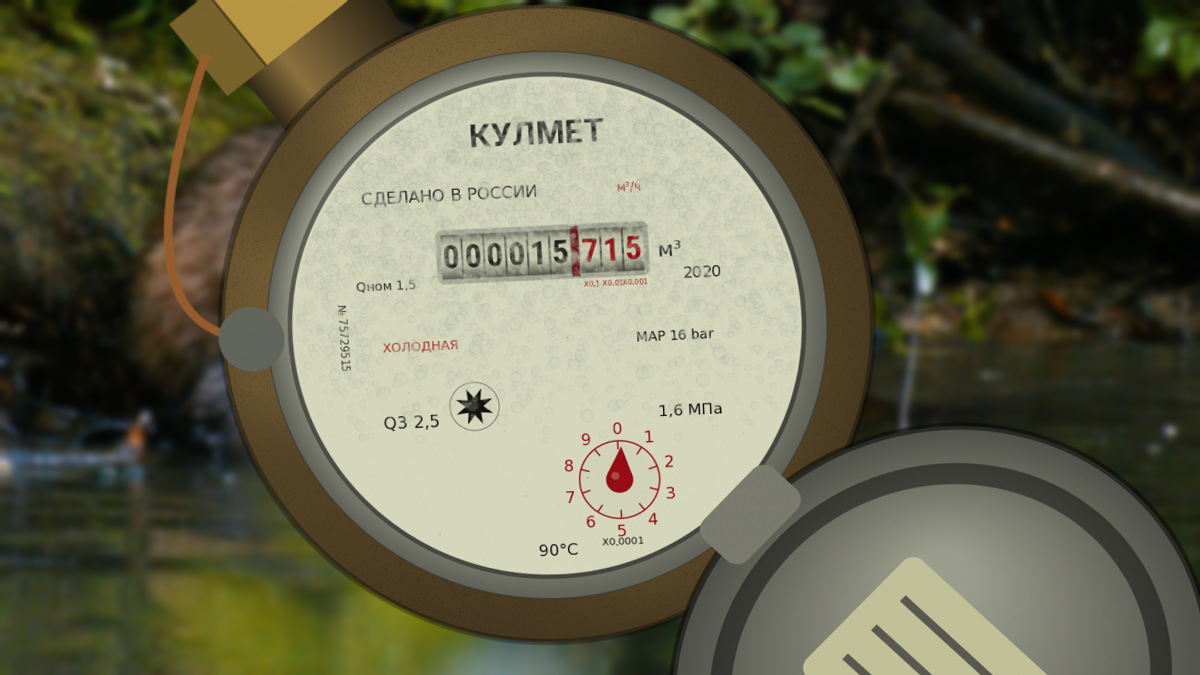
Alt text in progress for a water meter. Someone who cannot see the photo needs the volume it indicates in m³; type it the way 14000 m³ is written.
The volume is 15.7150 m³
